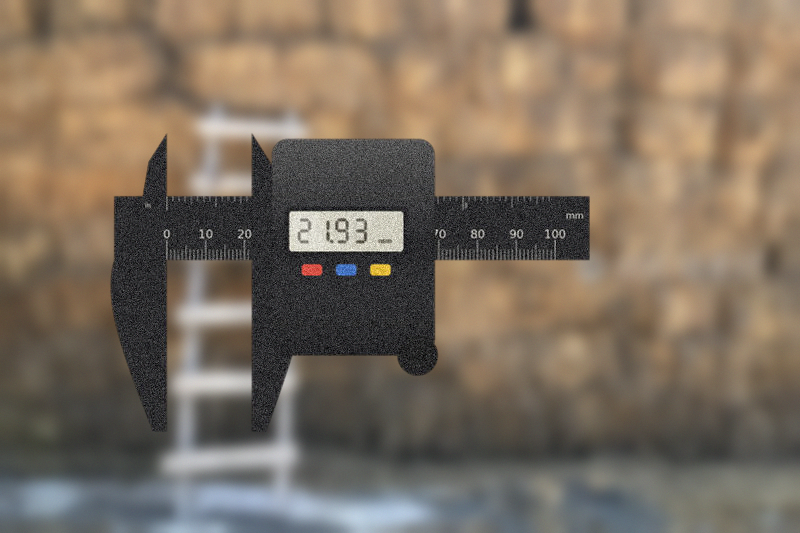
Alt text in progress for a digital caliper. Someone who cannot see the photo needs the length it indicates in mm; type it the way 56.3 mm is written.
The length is 21.93 mm
